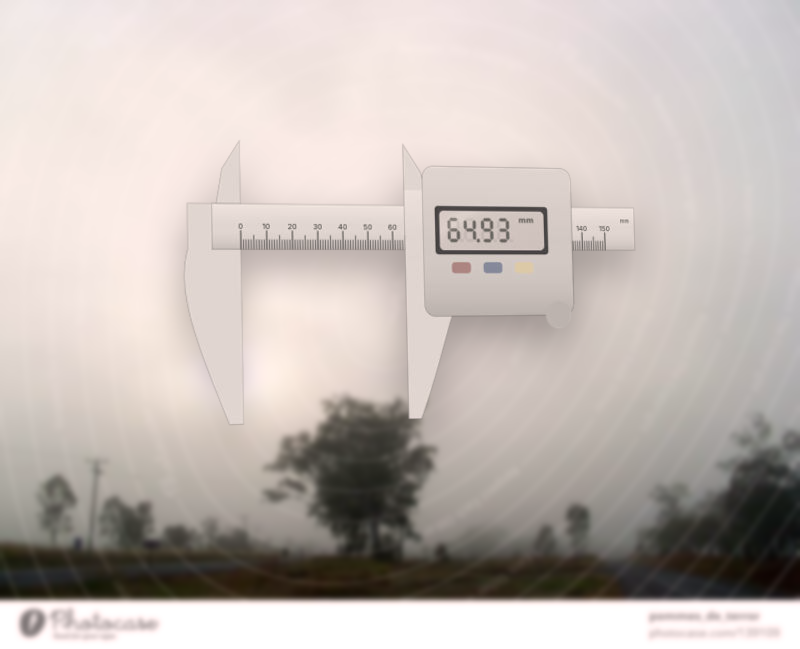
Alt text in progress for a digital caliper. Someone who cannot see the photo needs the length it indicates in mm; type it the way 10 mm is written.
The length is 64.93 mm
